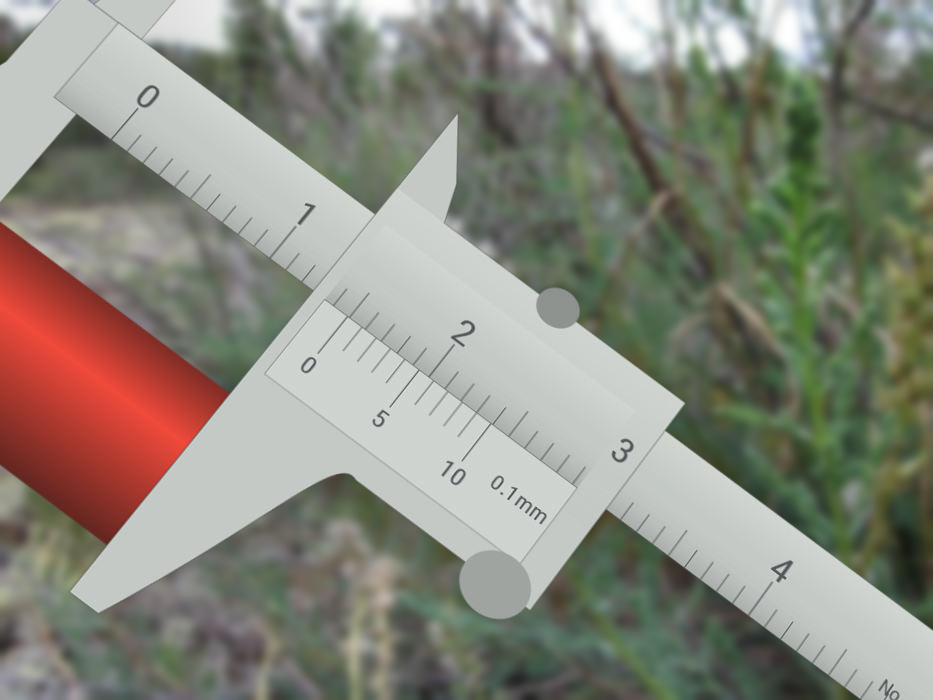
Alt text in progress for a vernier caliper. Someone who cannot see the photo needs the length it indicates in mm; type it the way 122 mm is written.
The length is 14.9 mm
